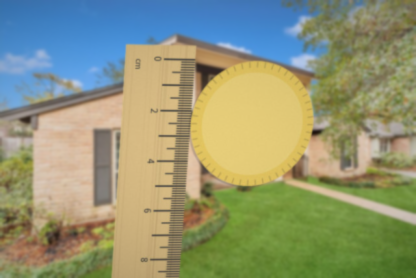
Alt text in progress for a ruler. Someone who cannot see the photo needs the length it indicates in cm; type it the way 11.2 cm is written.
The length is 5 cm
